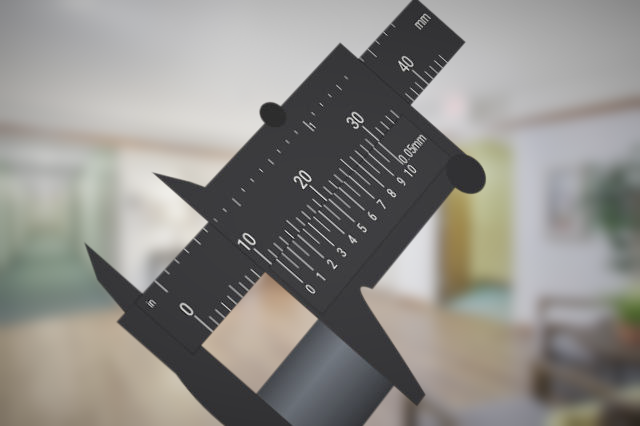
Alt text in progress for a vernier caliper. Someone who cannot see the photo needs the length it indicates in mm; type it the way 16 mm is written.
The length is 10.8 mm
